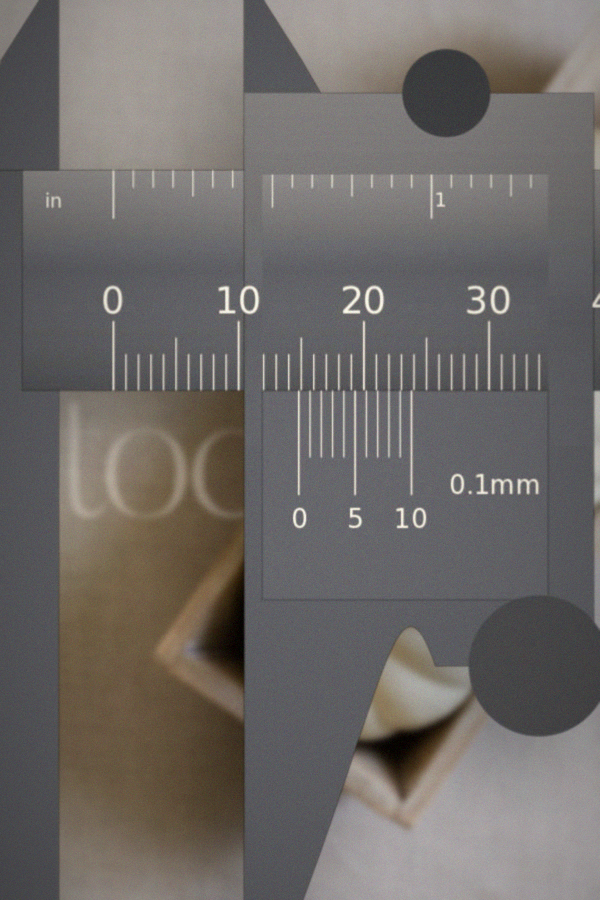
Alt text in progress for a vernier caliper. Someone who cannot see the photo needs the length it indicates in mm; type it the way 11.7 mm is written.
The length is 14.8 mm
